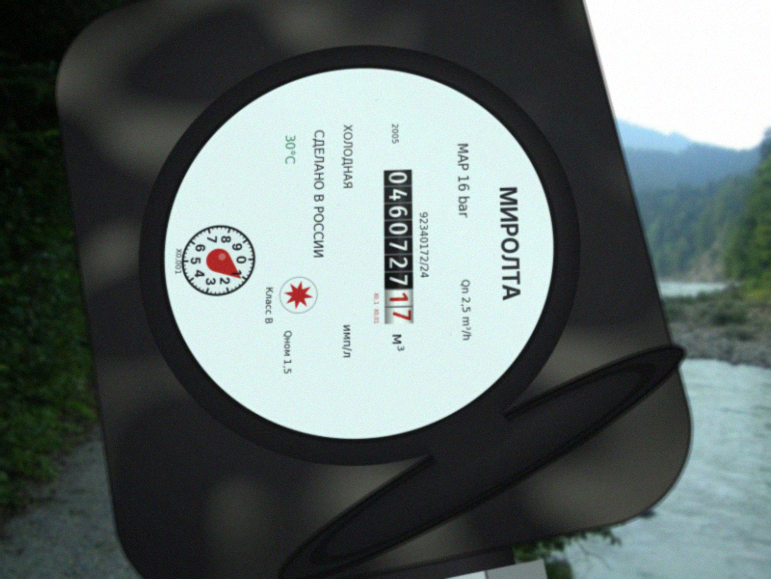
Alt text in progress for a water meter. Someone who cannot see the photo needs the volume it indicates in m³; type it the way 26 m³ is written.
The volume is 460727.171 m³
